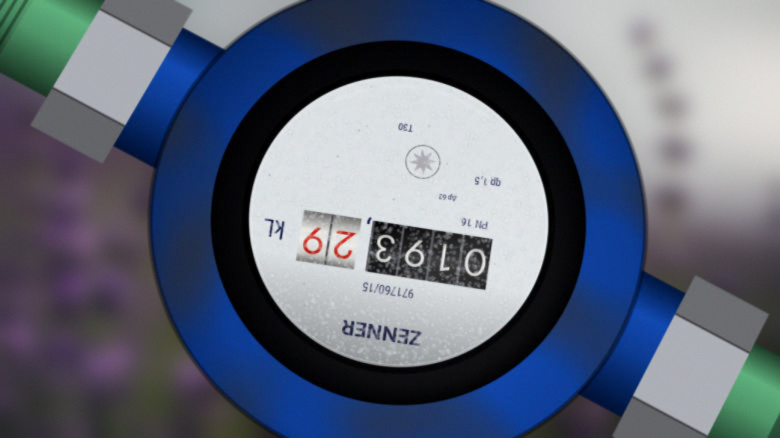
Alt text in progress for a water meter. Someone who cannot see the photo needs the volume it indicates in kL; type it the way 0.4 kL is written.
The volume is 193.29 kL
